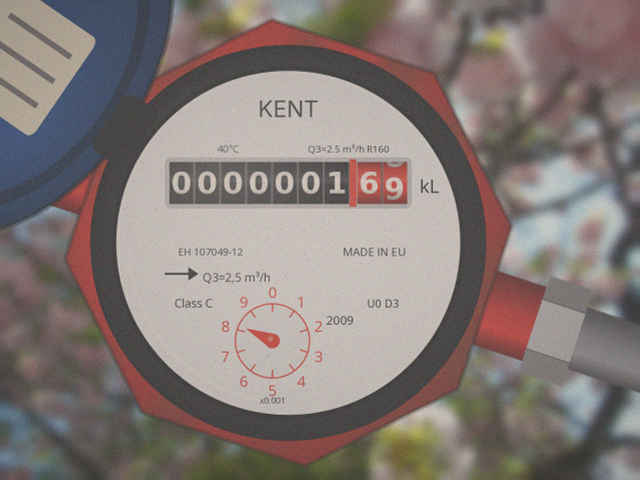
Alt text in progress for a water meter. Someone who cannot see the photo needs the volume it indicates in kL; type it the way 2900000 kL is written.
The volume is 1.688 kL
